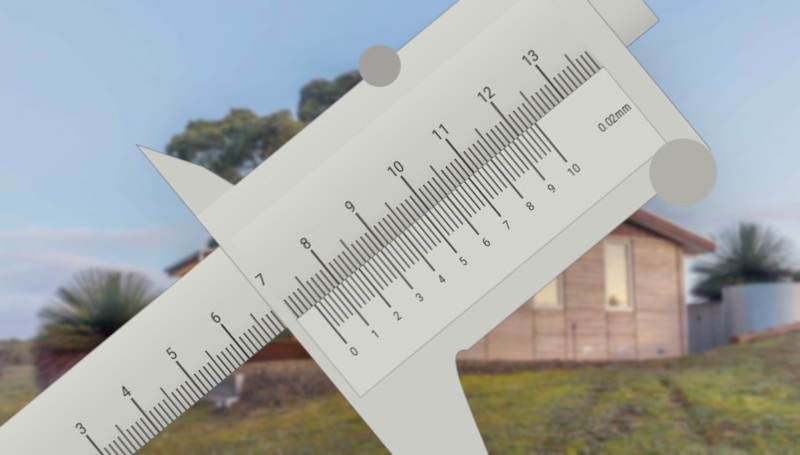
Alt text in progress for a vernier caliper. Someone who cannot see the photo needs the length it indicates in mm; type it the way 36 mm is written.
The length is 74.5 mm
